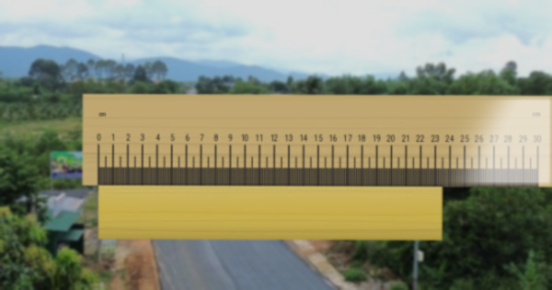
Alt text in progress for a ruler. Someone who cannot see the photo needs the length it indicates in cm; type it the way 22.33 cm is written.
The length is 23.5 cm
